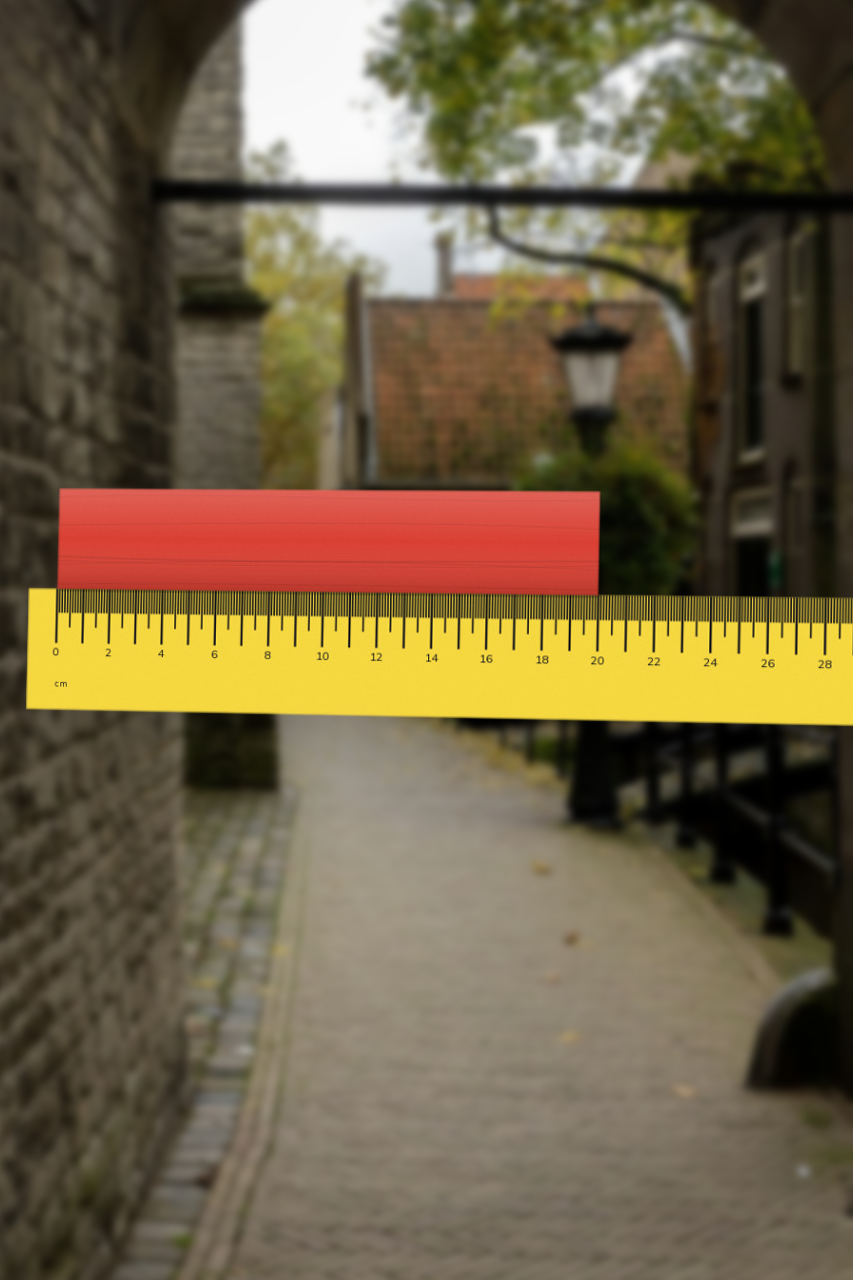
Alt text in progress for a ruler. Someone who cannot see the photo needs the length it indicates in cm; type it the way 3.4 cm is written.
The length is 20 cm
